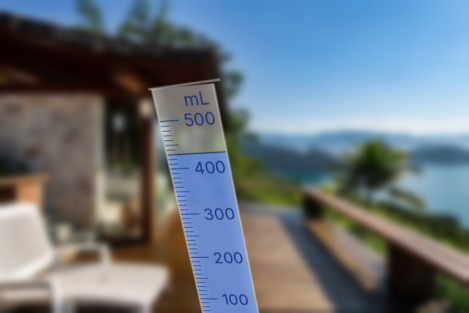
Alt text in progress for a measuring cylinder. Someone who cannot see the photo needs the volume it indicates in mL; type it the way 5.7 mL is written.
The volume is 430 mL
